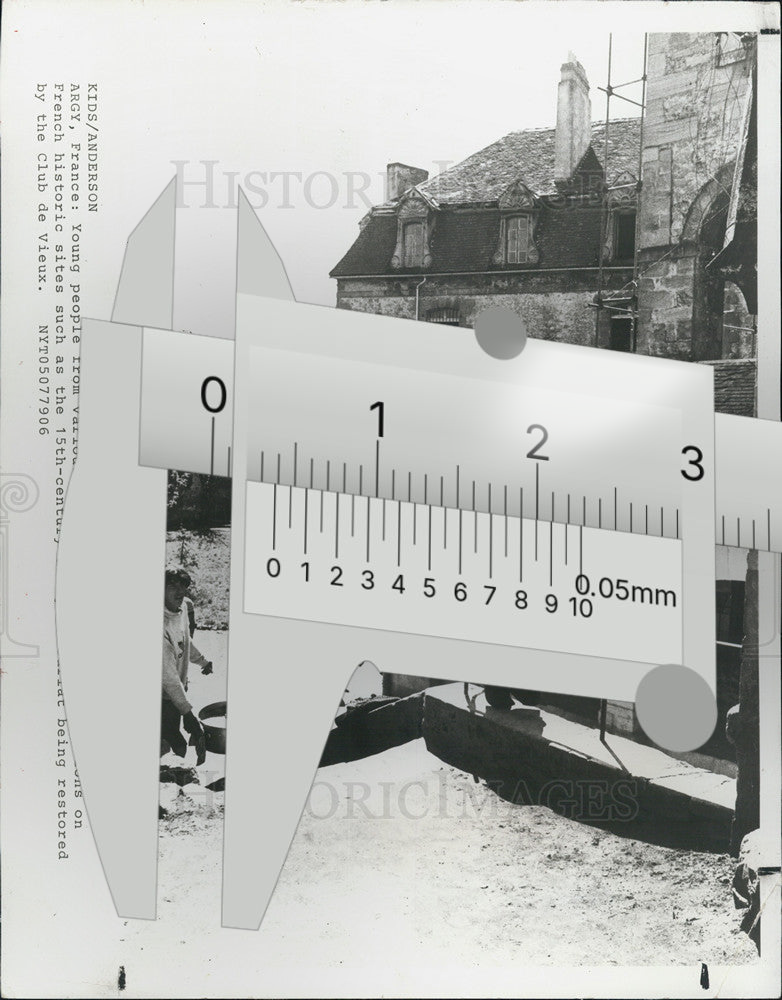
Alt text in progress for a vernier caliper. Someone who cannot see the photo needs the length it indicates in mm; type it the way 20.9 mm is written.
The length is 3.8 mm
